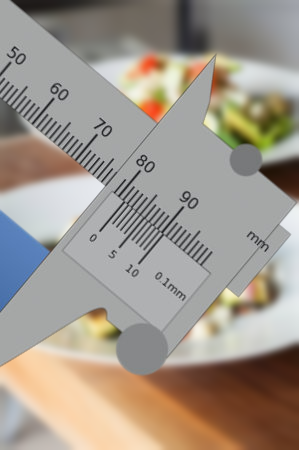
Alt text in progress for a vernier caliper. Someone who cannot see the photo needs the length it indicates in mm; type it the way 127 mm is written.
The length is 81.4 mm
